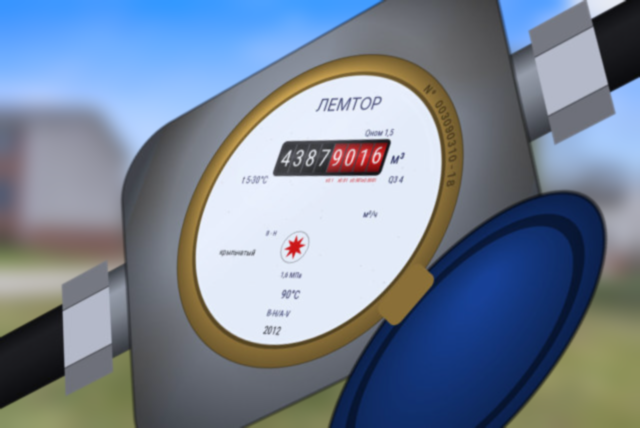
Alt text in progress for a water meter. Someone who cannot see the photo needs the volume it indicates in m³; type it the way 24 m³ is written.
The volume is 4387.9016 m³
